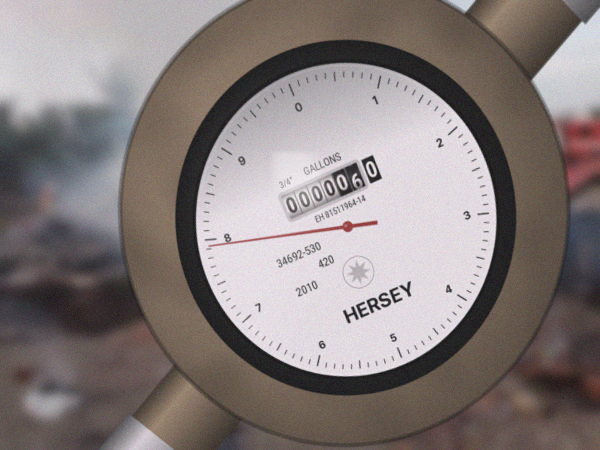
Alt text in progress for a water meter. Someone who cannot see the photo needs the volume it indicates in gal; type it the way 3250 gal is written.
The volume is 57.9 gal
